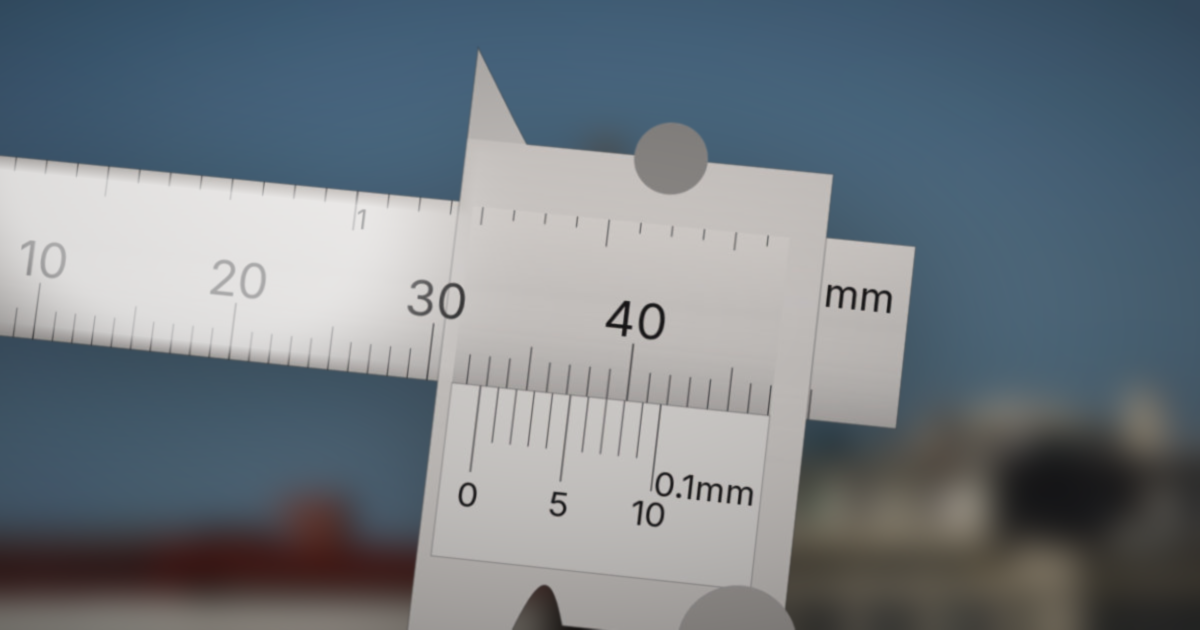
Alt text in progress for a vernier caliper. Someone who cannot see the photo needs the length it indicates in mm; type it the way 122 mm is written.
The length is 32.7 mm
